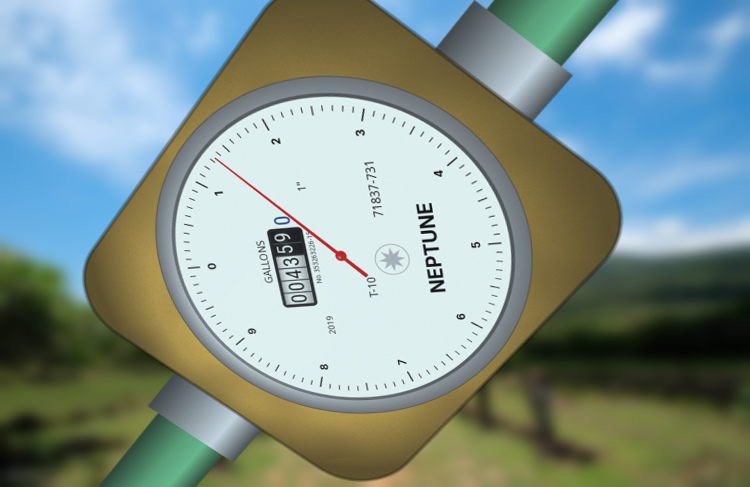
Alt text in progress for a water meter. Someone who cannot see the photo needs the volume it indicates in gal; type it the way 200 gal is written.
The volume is 43591.3 gal
